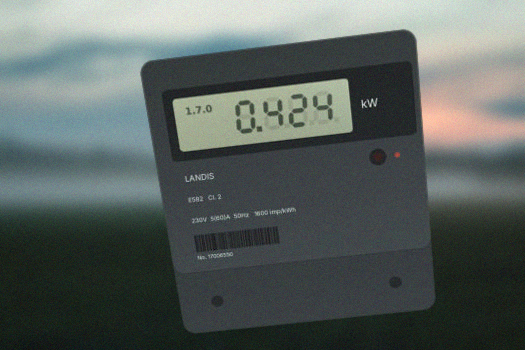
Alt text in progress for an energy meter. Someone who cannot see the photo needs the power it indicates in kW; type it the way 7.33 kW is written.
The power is 0.424 kW
